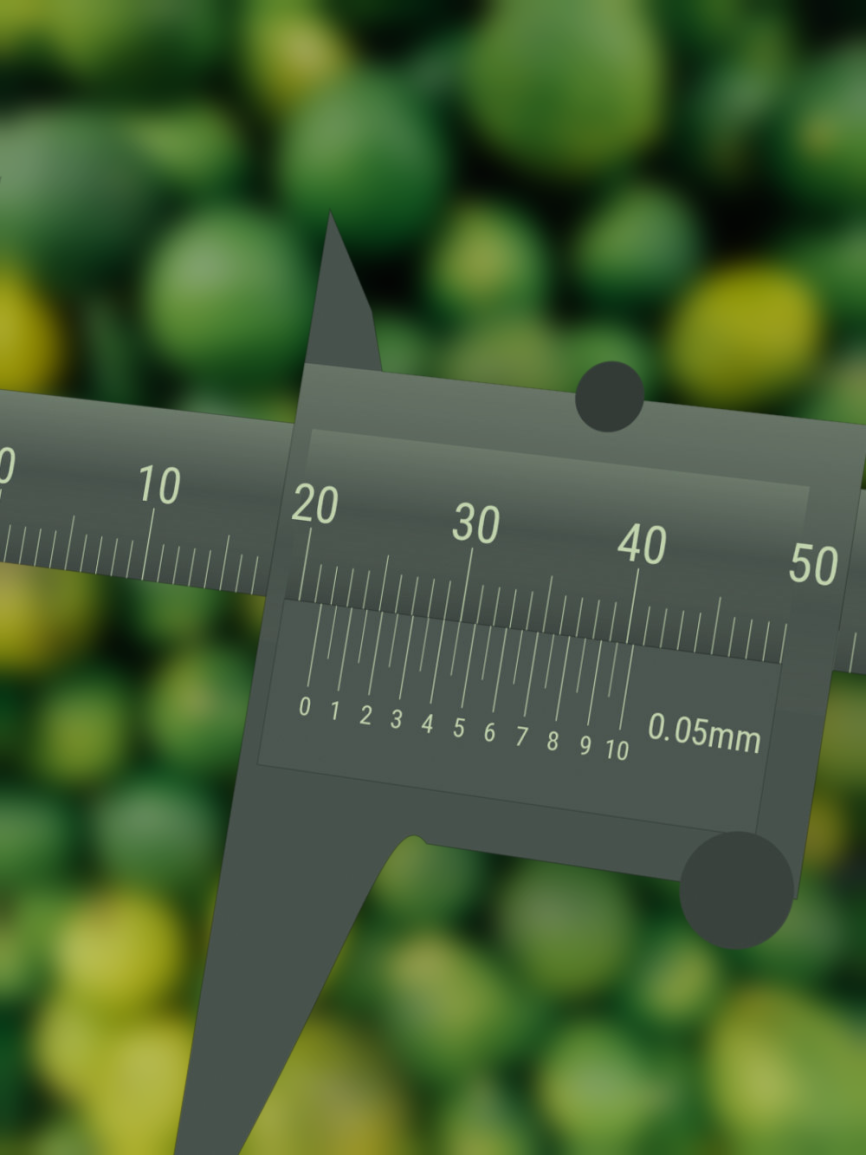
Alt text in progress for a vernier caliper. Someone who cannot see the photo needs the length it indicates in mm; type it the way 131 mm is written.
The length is 21.4 mm
